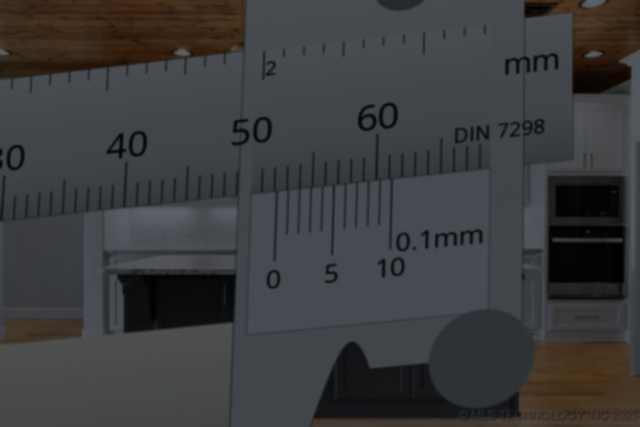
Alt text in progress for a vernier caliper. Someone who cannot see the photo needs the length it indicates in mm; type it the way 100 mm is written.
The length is 52.2 mm
